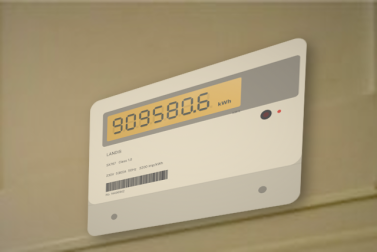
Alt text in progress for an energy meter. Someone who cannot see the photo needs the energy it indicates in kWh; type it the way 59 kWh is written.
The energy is 909580.6 kWh
